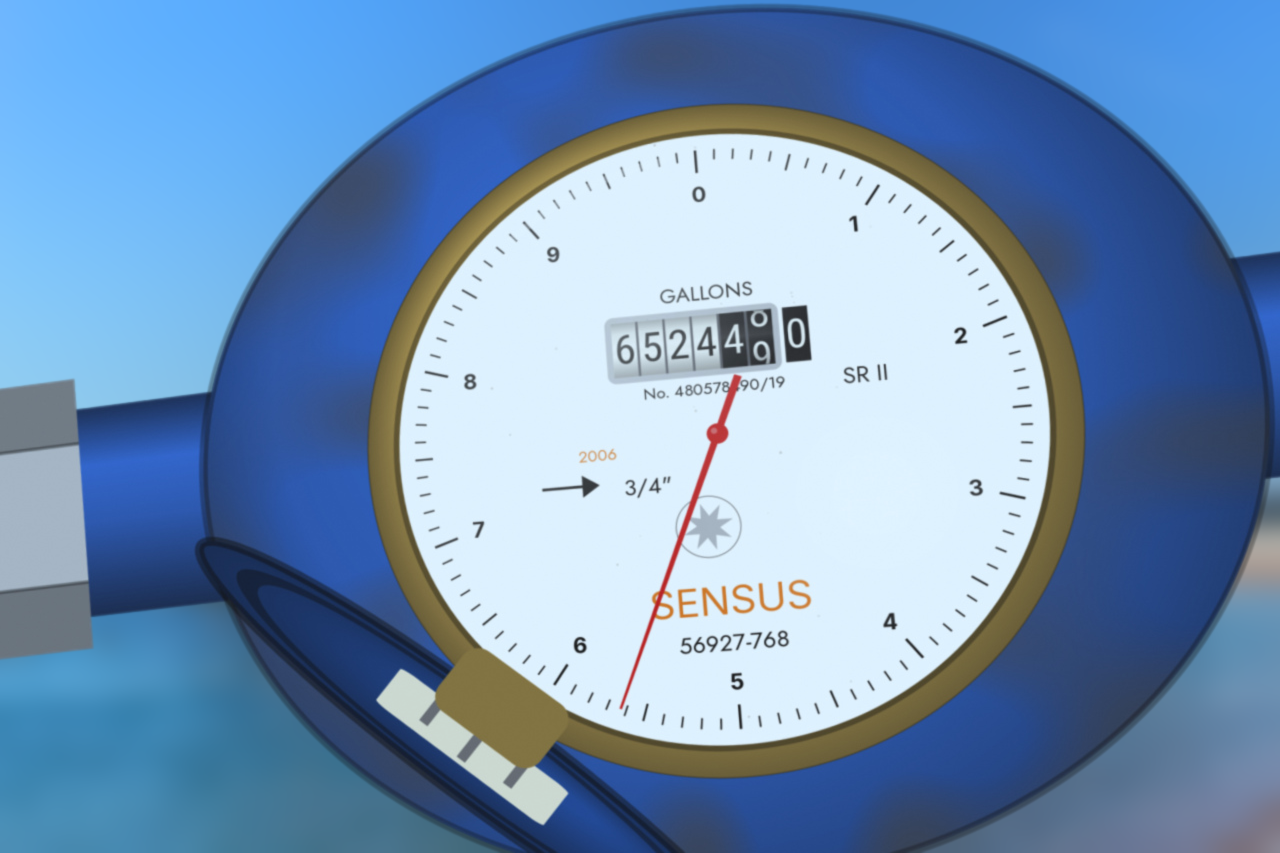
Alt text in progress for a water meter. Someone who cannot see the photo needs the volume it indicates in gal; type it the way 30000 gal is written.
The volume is 6524485.6 gal
